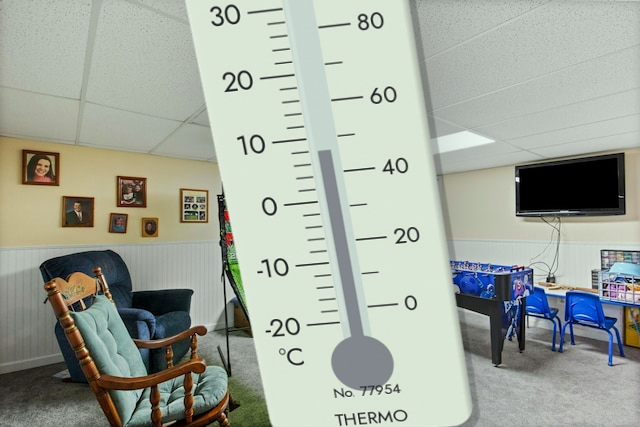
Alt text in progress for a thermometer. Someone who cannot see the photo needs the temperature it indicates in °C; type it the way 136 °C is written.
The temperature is 8 °C
